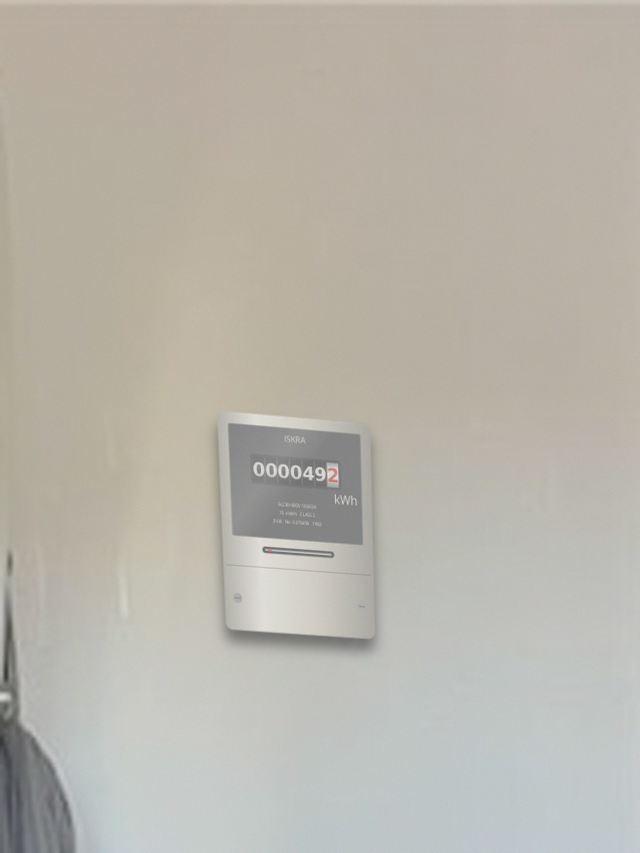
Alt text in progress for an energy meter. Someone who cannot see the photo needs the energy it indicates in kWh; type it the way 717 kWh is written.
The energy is 49.2 kWh
